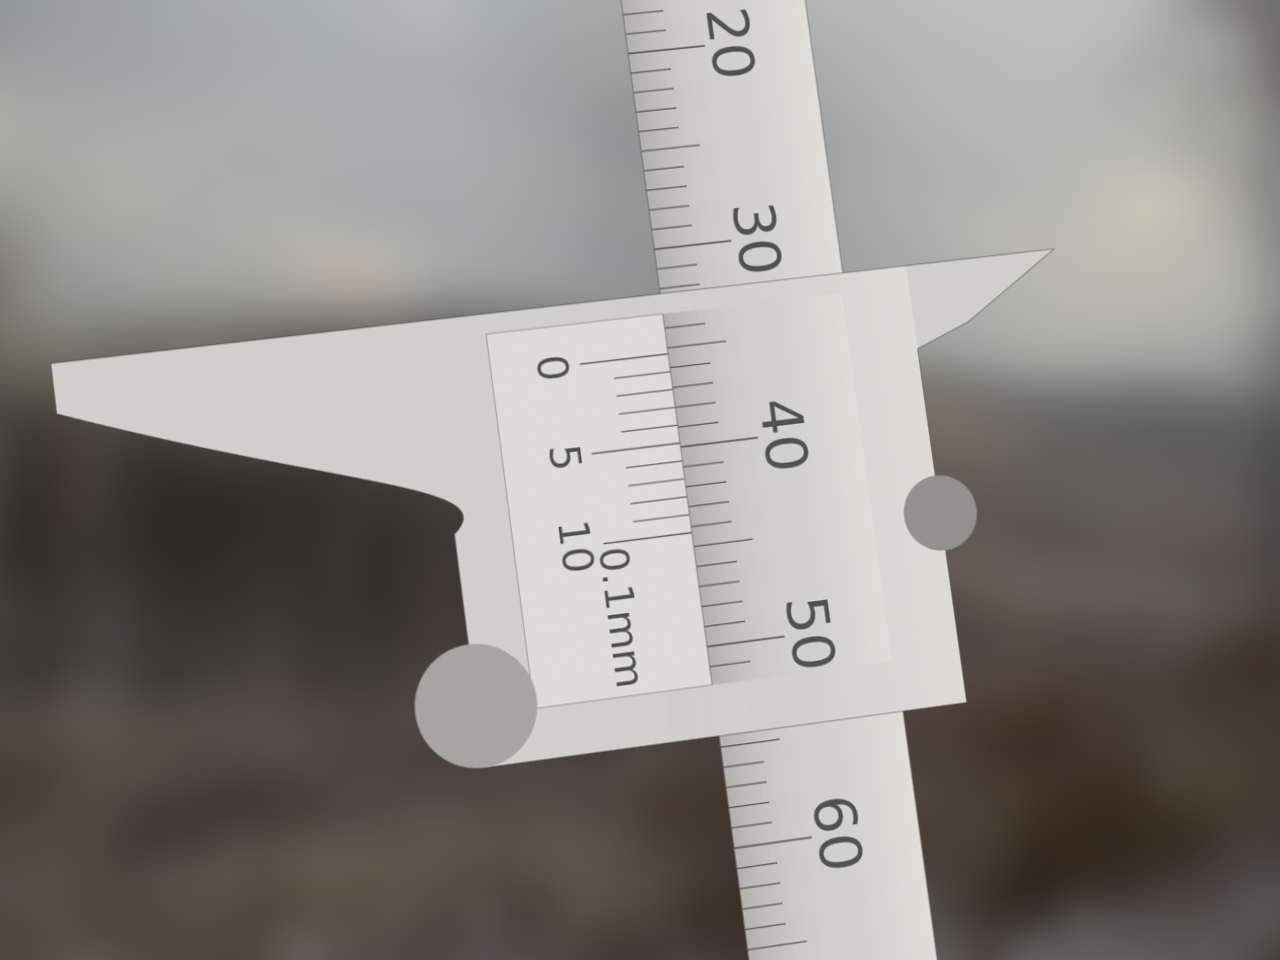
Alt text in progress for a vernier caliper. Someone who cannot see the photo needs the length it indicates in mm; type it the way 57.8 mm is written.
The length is 35.3 mm
